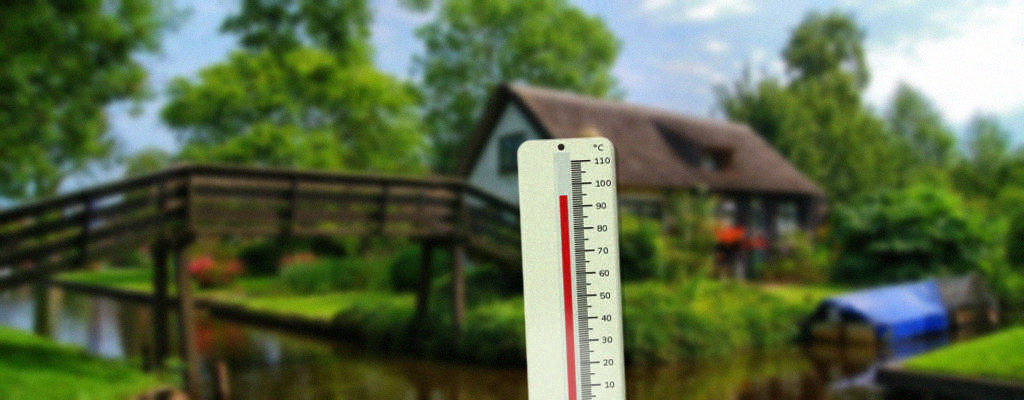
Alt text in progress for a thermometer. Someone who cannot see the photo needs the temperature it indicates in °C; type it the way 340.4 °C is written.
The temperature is 95 °C
